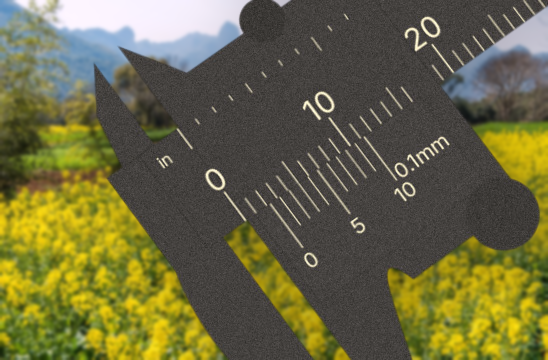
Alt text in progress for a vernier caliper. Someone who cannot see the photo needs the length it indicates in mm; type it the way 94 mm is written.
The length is 2.3 mm
